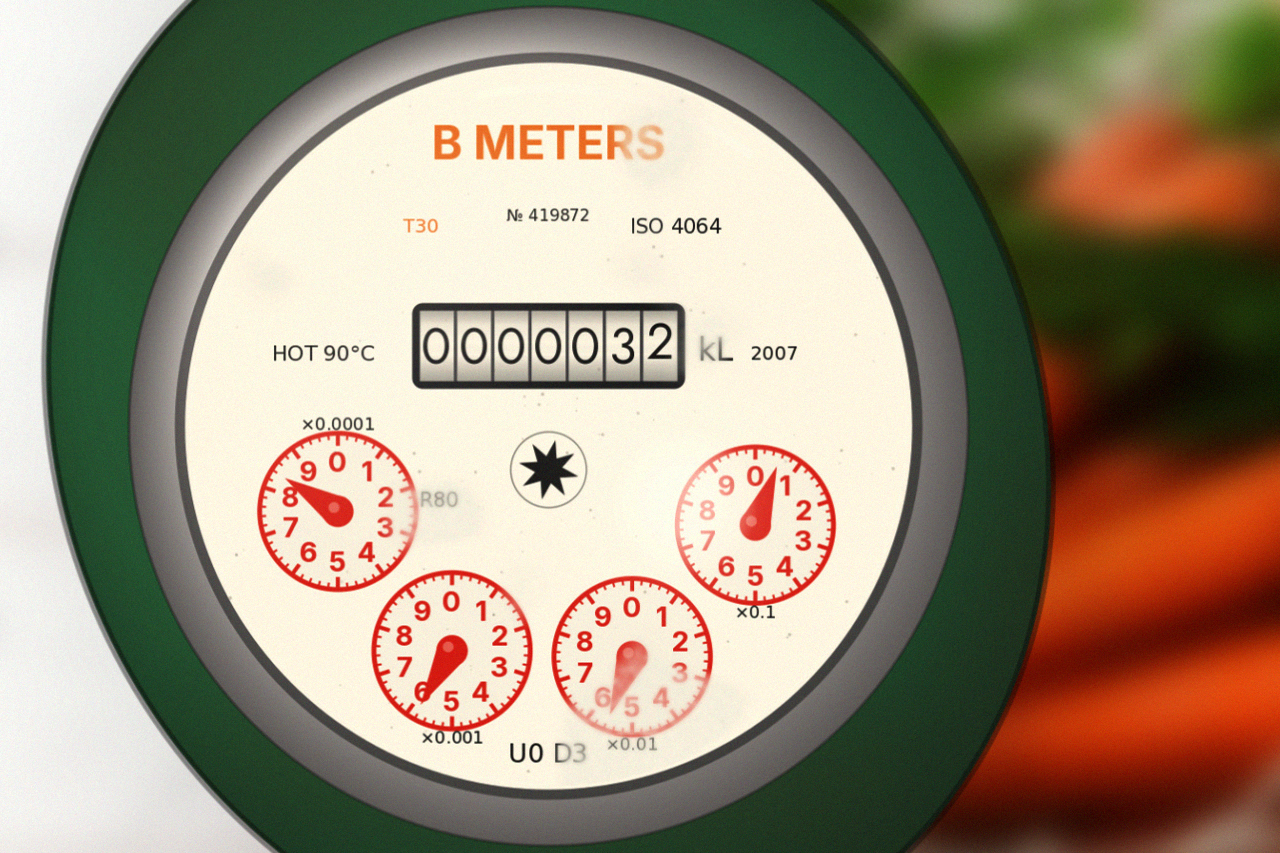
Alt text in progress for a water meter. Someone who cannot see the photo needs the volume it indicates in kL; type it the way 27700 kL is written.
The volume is 32.0558 kL
